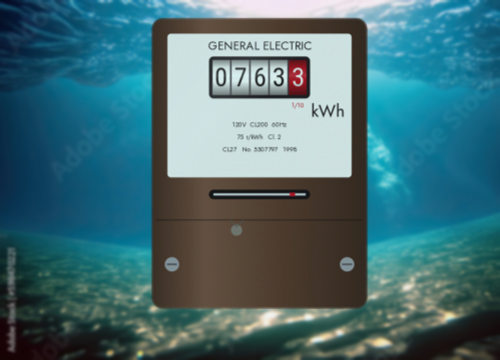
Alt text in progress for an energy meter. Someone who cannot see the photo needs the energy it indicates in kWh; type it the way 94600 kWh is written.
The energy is 763.3 kWh
